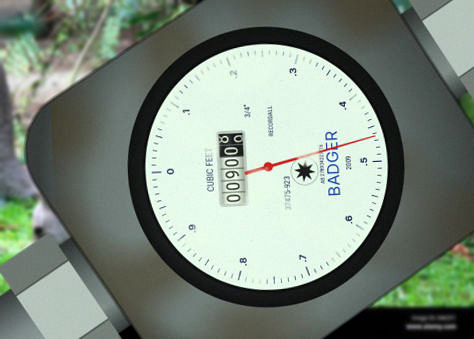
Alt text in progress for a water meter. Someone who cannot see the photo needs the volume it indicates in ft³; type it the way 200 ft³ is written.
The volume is 9008.46 ft³
